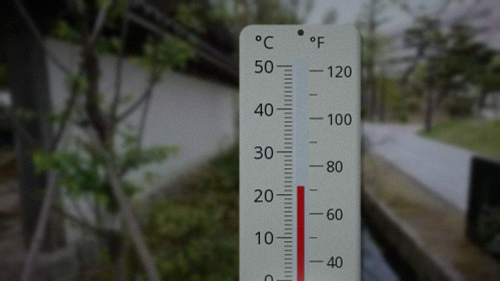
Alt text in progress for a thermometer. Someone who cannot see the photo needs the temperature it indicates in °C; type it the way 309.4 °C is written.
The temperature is 22 °C
